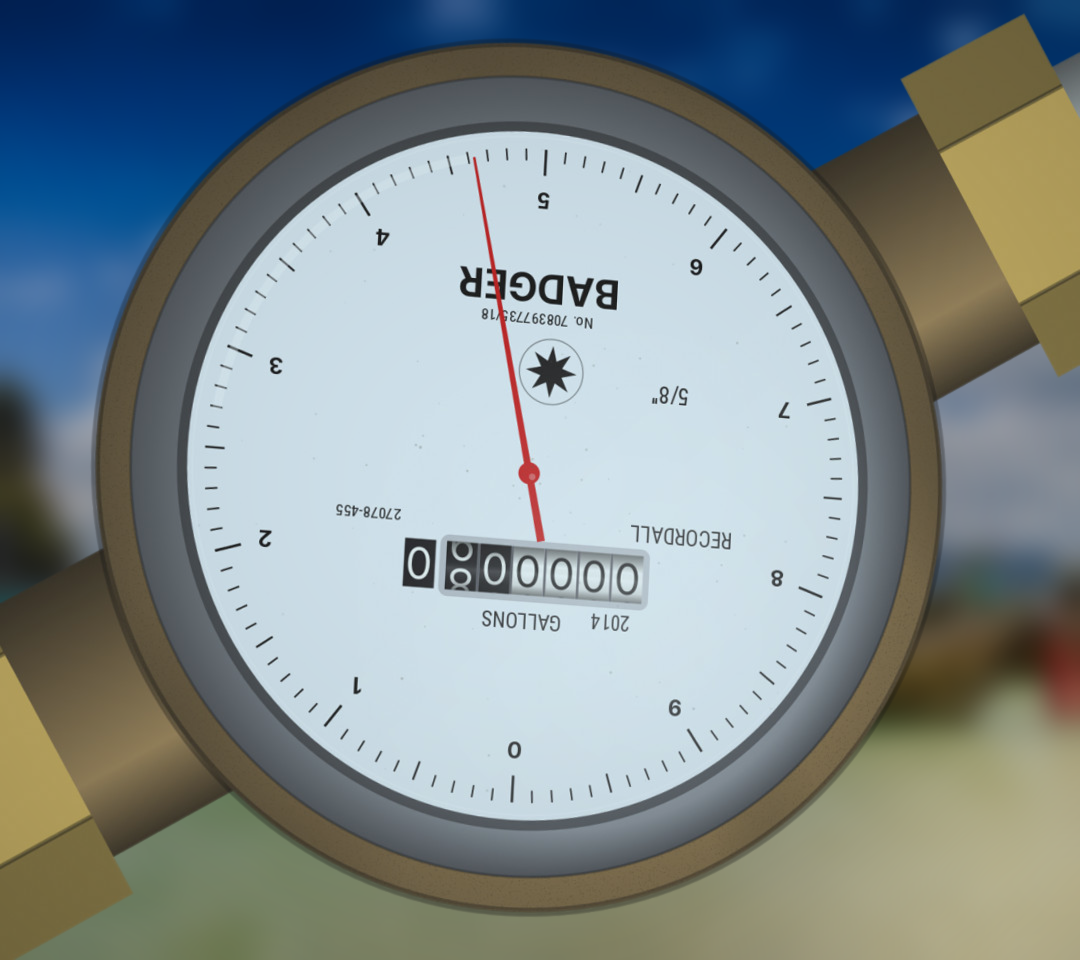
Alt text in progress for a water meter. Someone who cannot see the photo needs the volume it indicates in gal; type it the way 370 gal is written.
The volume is 84.6 gal
